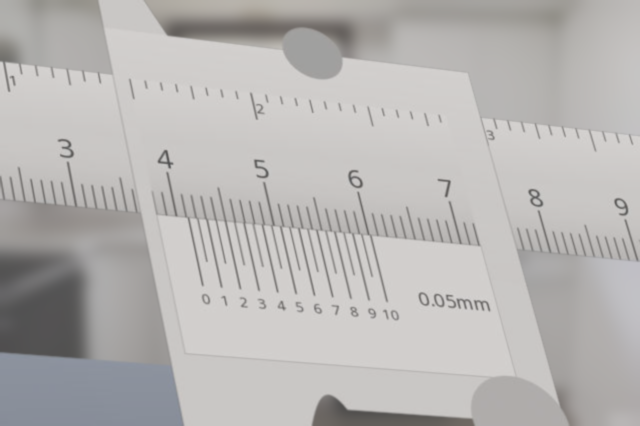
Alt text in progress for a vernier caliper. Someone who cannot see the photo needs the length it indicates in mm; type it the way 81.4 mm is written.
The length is 41.2 mm
